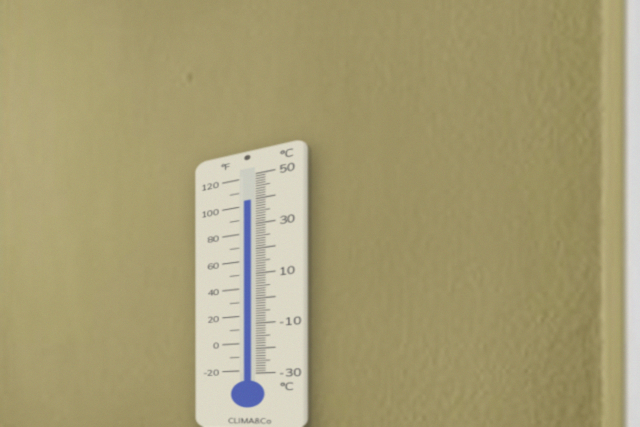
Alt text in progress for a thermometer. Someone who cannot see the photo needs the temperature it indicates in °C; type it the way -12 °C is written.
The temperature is 40 °C
